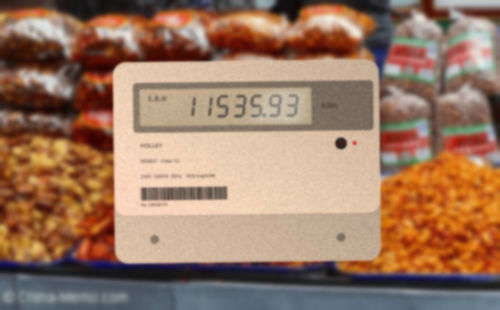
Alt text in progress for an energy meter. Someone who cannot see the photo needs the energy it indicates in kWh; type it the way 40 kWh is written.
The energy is 11535.93 kWh
